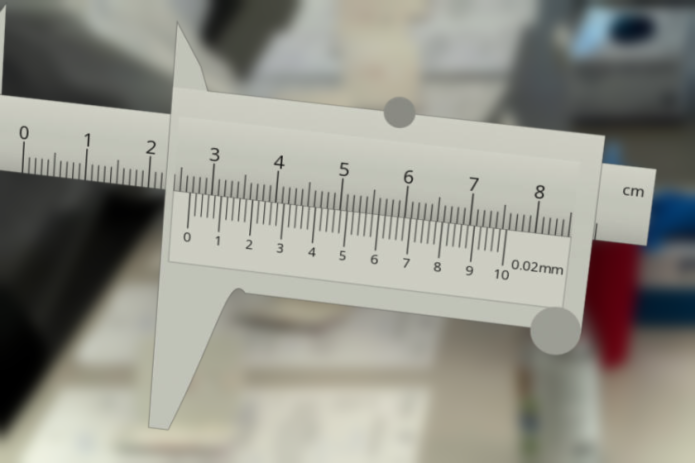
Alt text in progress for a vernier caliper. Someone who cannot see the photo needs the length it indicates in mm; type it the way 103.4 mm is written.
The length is 26.6 mm
